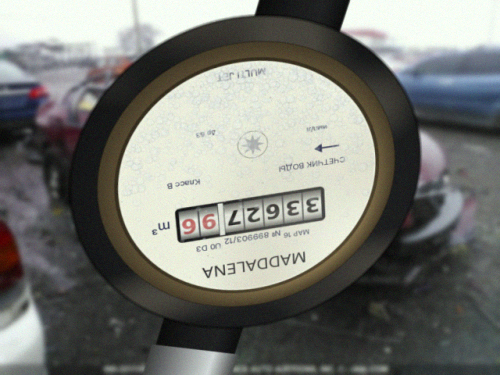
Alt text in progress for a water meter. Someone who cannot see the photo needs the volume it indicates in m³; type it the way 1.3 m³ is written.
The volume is 33627.96 m³
